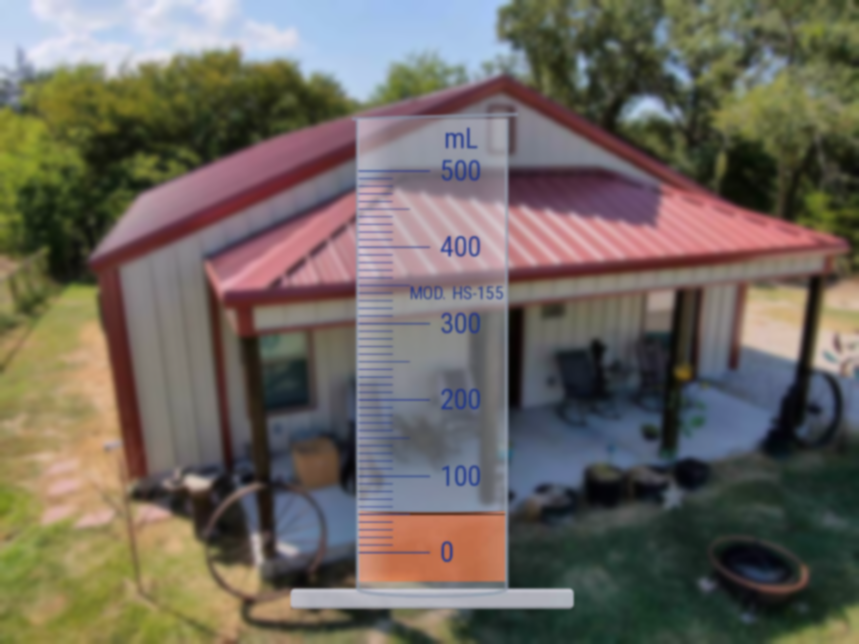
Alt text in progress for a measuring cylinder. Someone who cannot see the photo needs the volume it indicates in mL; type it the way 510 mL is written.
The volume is 50 mL
